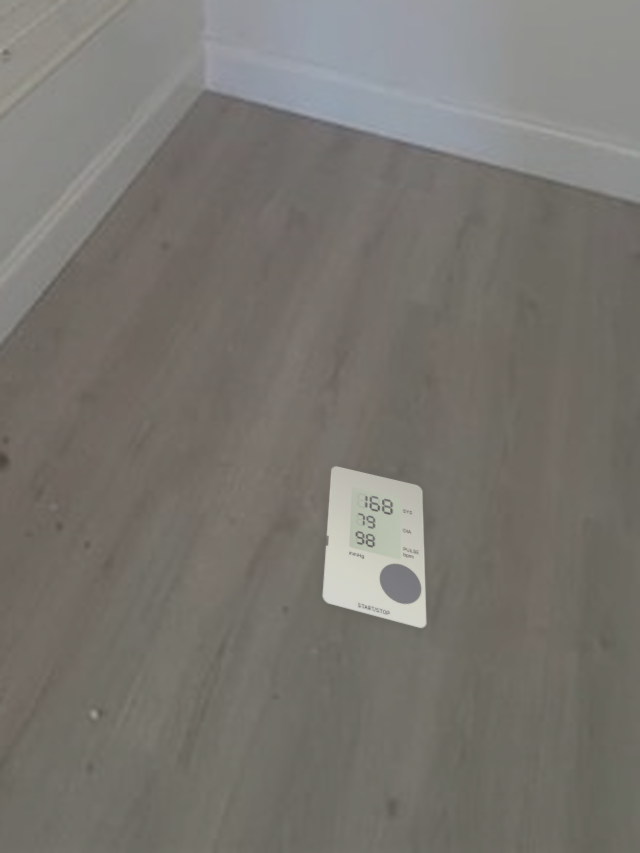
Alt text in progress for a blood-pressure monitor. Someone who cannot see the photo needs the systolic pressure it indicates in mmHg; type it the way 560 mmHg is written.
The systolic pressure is 168 mmHg
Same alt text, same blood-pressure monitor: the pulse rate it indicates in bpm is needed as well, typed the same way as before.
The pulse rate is 98 bpm
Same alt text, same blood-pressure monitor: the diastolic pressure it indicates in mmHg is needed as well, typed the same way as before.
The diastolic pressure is 79 mmHg
